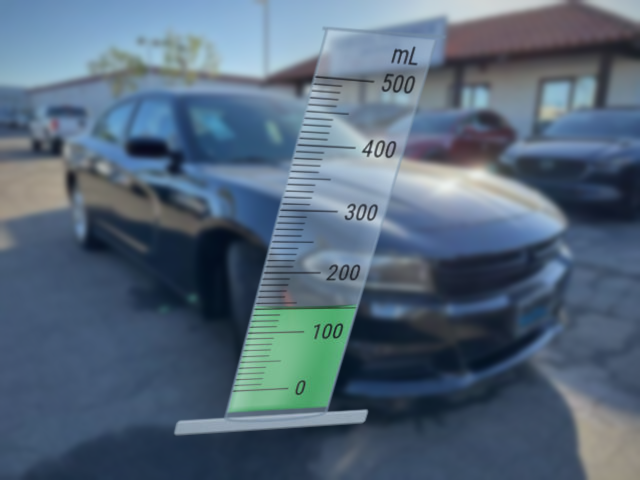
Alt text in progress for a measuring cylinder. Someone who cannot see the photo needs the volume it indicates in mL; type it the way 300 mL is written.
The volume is 140 mL
